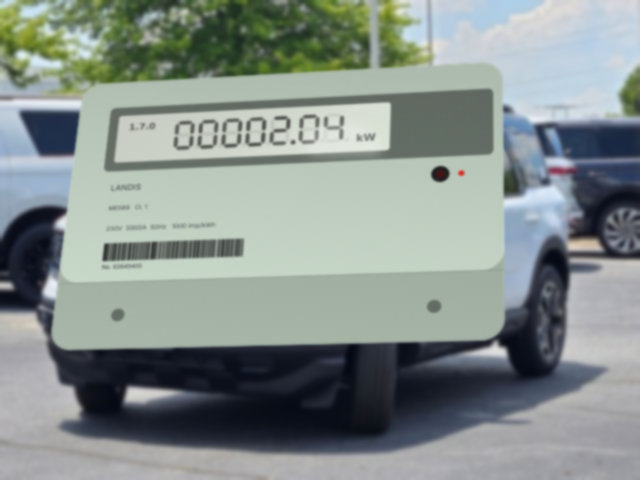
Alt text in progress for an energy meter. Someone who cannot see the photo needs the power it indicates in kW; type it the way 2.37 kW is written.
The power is 2.04 kW
